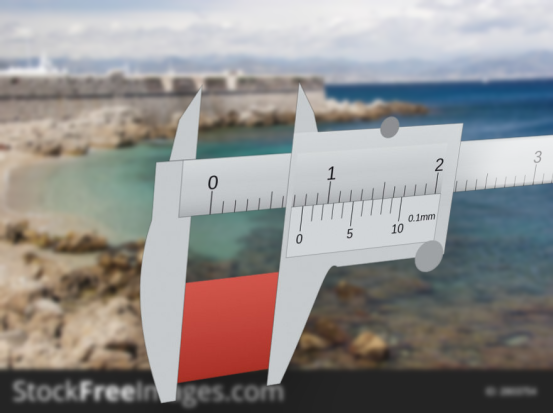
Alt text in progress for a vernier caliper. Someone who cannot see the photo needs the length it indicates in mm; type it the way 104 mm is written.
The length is 7.8 mm
